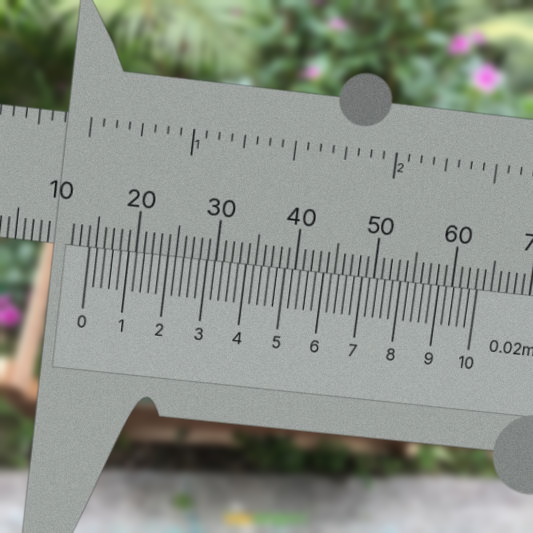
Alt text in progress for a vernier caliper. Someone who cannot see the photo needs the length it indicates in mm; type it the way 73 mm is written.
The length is 14.2 mm
